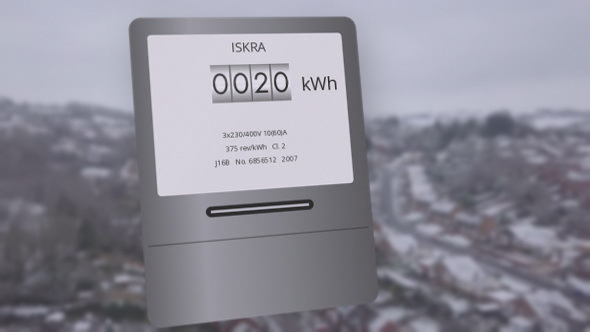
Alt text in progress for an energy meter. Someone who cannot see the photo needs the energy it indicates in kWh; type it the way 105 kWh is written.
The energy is 20 kWh
